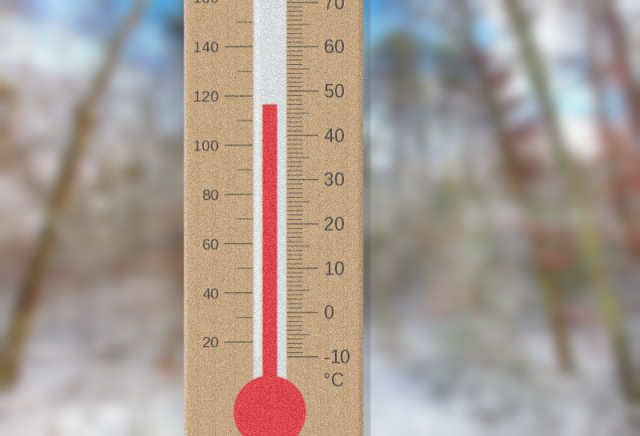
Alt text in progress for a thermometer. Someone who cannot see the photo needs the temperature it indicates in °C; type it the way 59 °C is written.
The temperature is 47 °C
